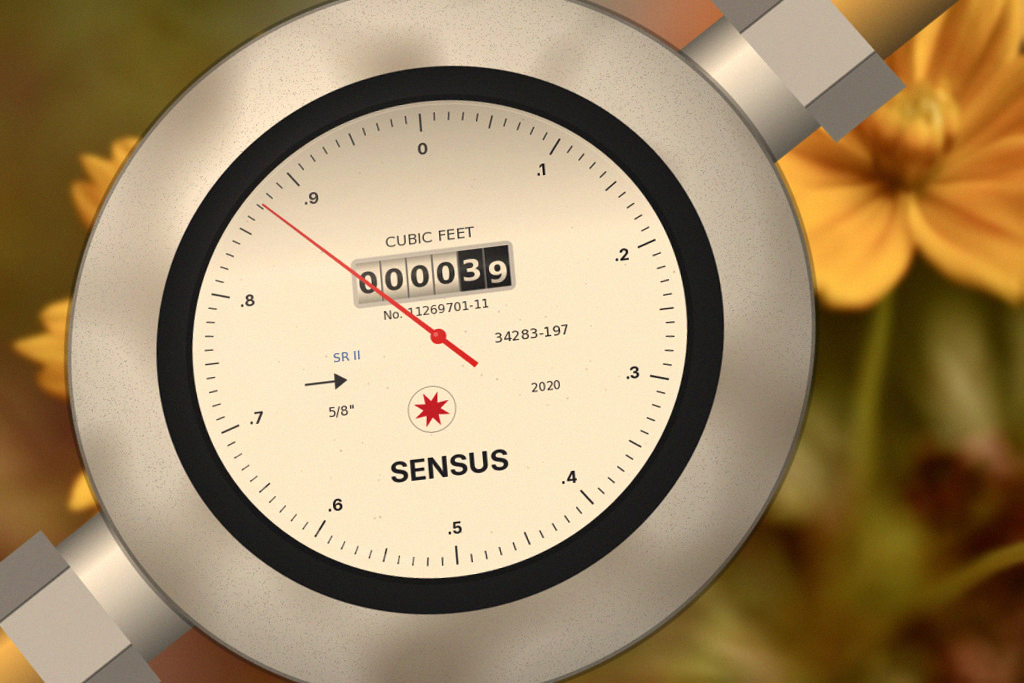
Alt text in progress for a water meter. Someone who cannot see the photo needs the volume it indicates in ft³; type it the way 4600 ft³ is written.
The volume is 38.87 ft³
